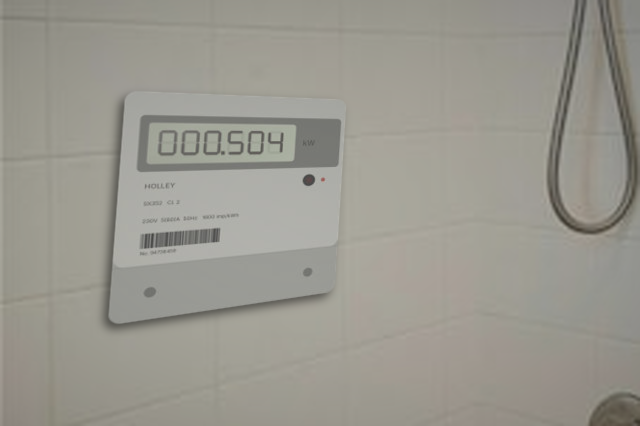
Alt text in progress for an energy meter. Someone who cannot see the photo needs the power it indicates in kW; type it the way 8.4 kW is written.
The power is 0.504 kW
